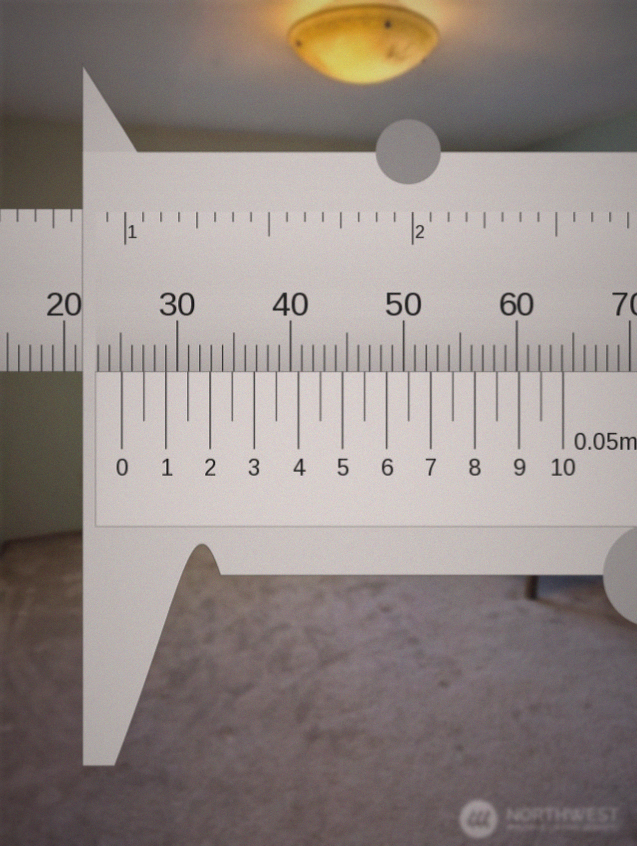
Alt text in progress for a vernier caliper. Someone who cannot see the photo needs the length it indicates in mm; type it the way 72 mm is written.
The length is 25.1 mm
